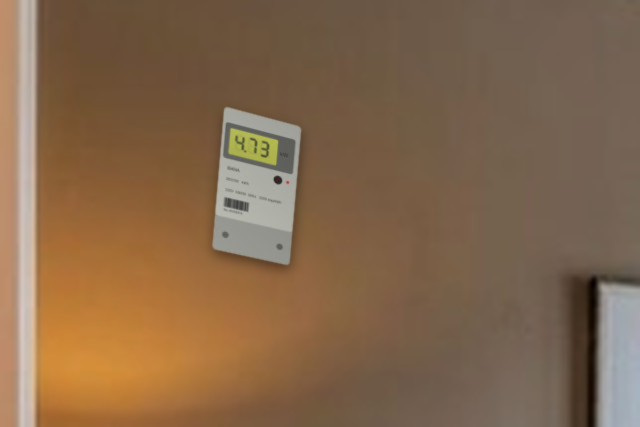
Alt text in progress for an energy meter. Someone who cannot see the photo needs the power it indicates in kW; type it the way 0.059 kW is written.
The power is 4.73 kW
